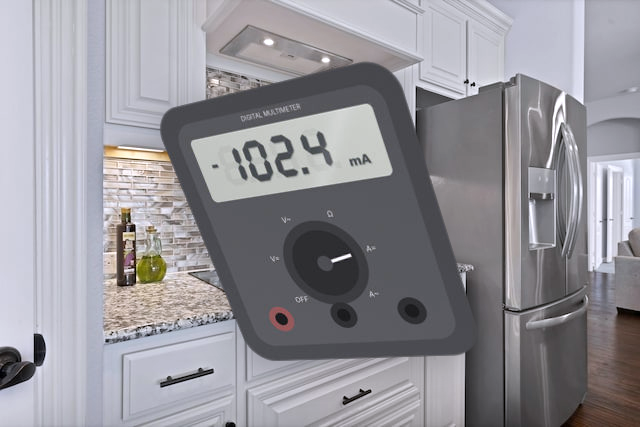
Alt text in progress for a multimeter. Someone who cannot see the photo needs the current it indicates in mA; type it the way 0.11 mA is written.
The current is -102.4 mA
